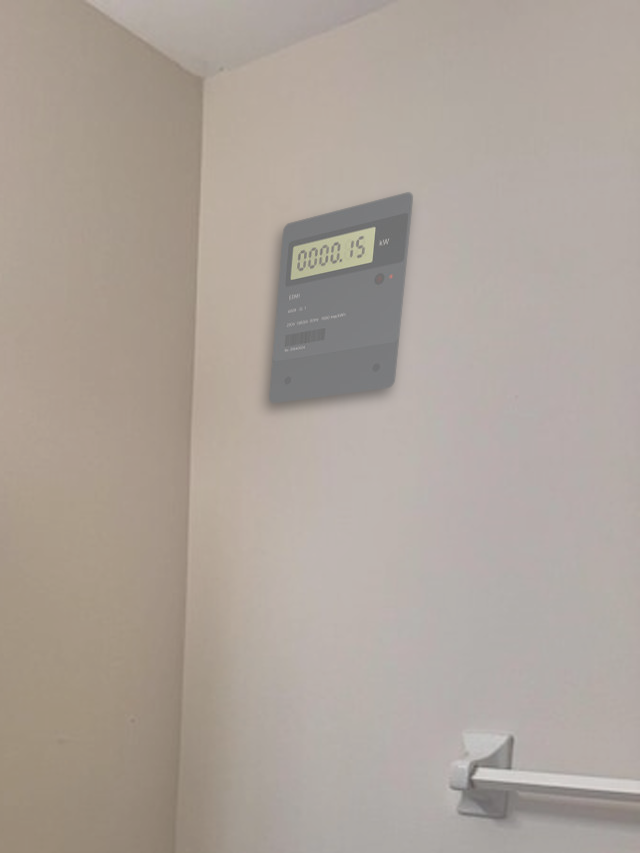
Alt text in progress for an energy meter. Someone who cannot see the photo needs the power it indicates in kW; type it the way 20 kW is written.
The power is 0.15 kW
